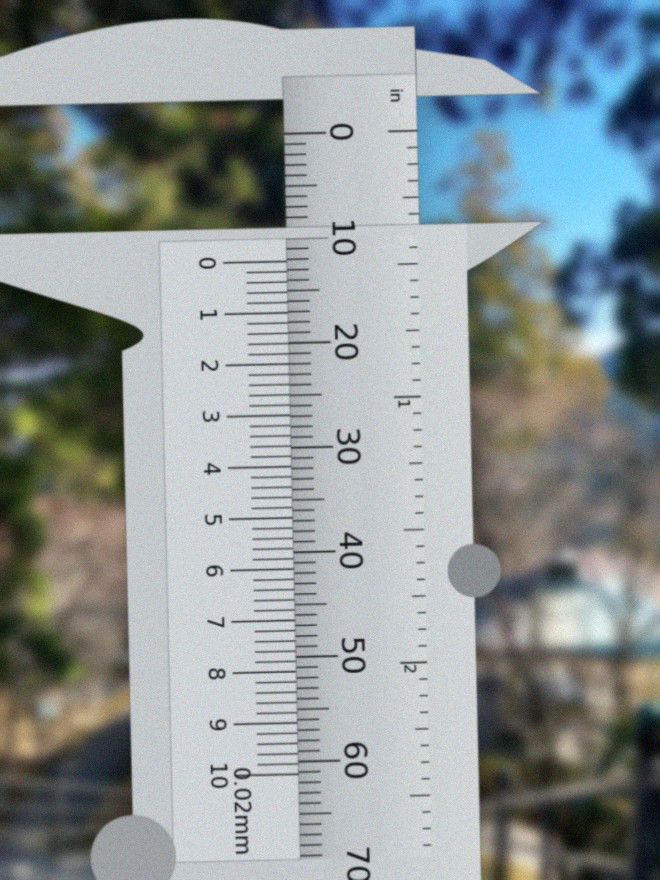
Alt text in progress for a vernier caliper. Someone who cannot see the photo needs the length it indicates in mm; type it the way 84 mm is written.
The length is 12.2 mm
